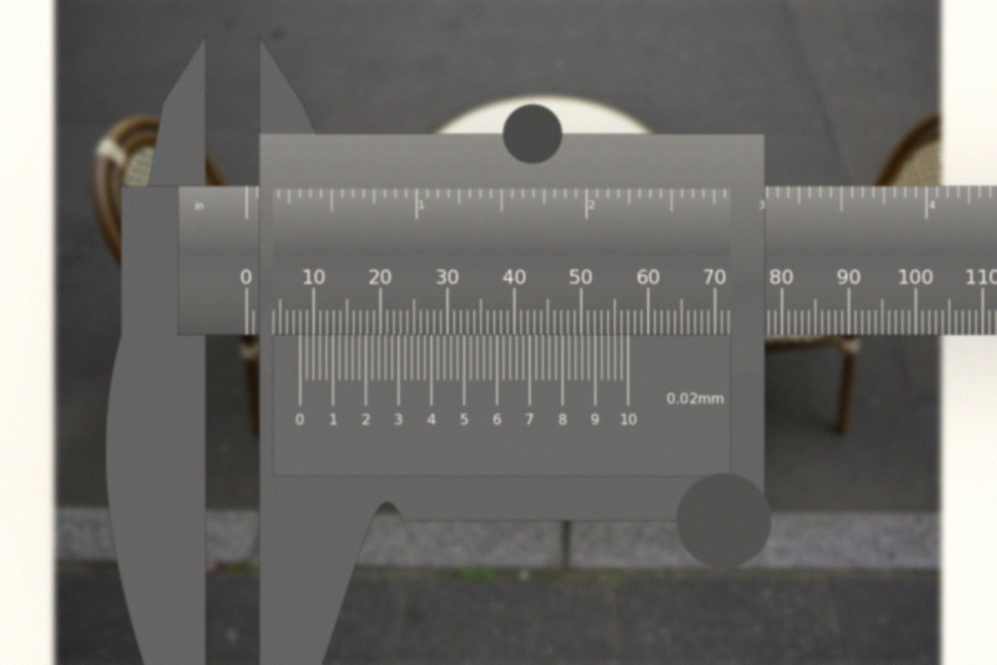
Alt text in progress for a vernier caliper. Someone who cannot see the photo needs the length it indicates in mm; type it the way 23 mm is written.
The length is 8.0 mm
